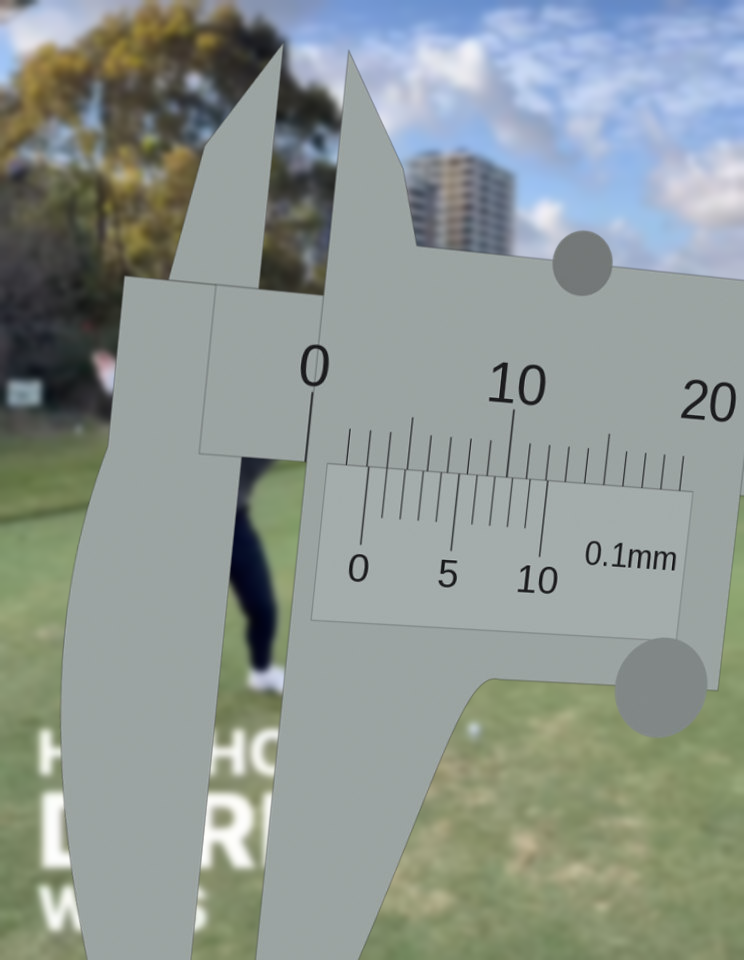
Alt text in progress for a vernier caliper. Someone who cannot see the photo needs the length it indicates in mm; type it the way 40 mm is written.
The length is 3.1 mm
